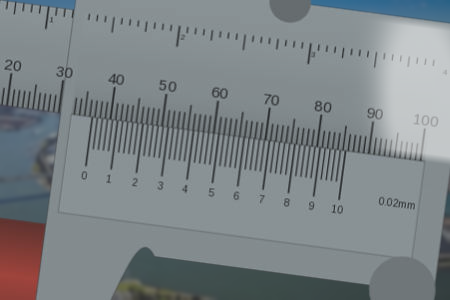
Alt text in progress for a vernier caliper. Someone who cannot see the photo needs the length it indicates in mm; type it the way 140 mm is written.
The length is 36.5 mm
